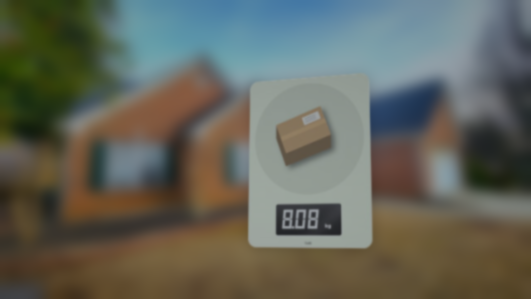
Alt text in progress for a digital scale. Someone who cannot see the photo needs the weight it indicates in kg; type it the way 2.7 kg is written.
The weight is 8.08 kg
